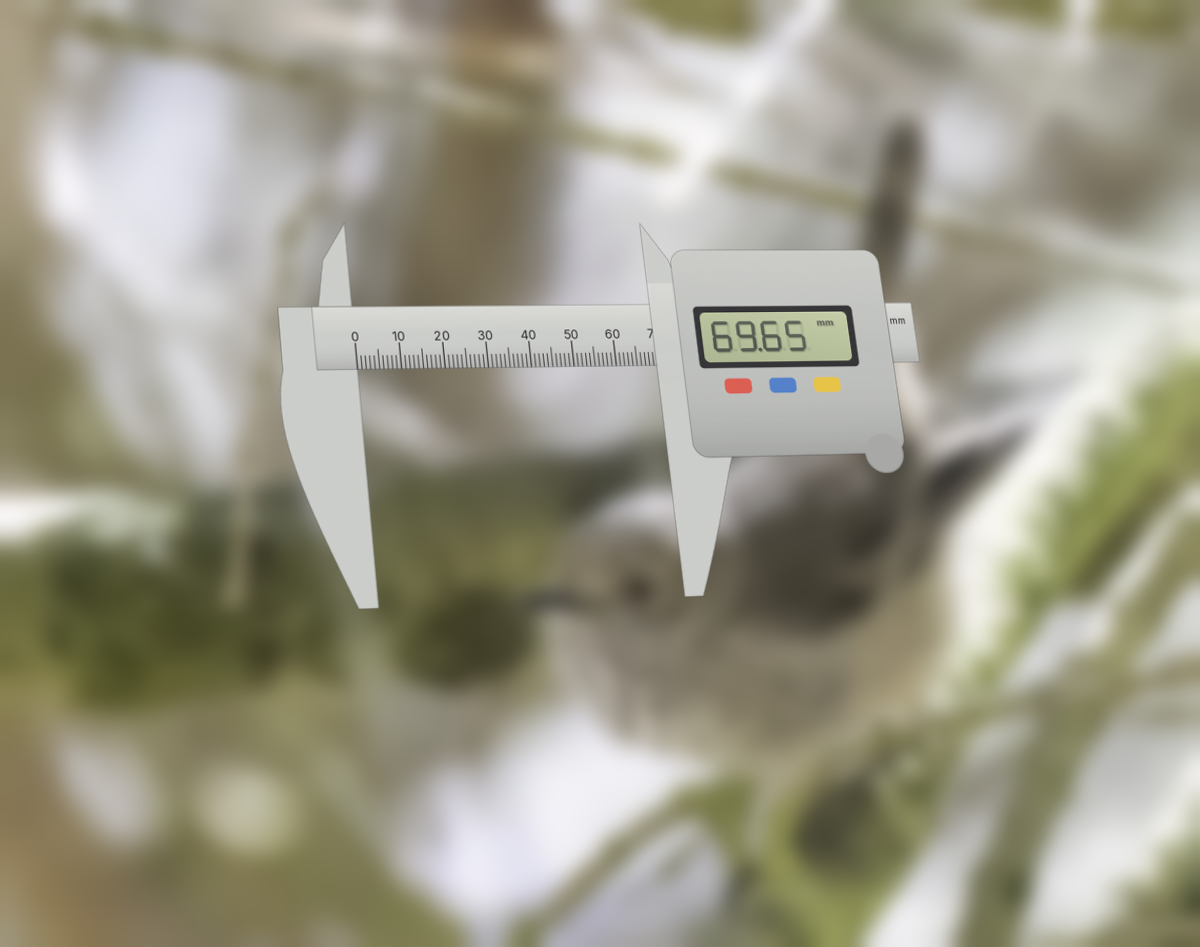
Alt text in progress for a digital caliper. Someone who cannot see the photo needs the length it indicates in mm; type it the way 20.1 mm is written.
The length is 69.65 mm
